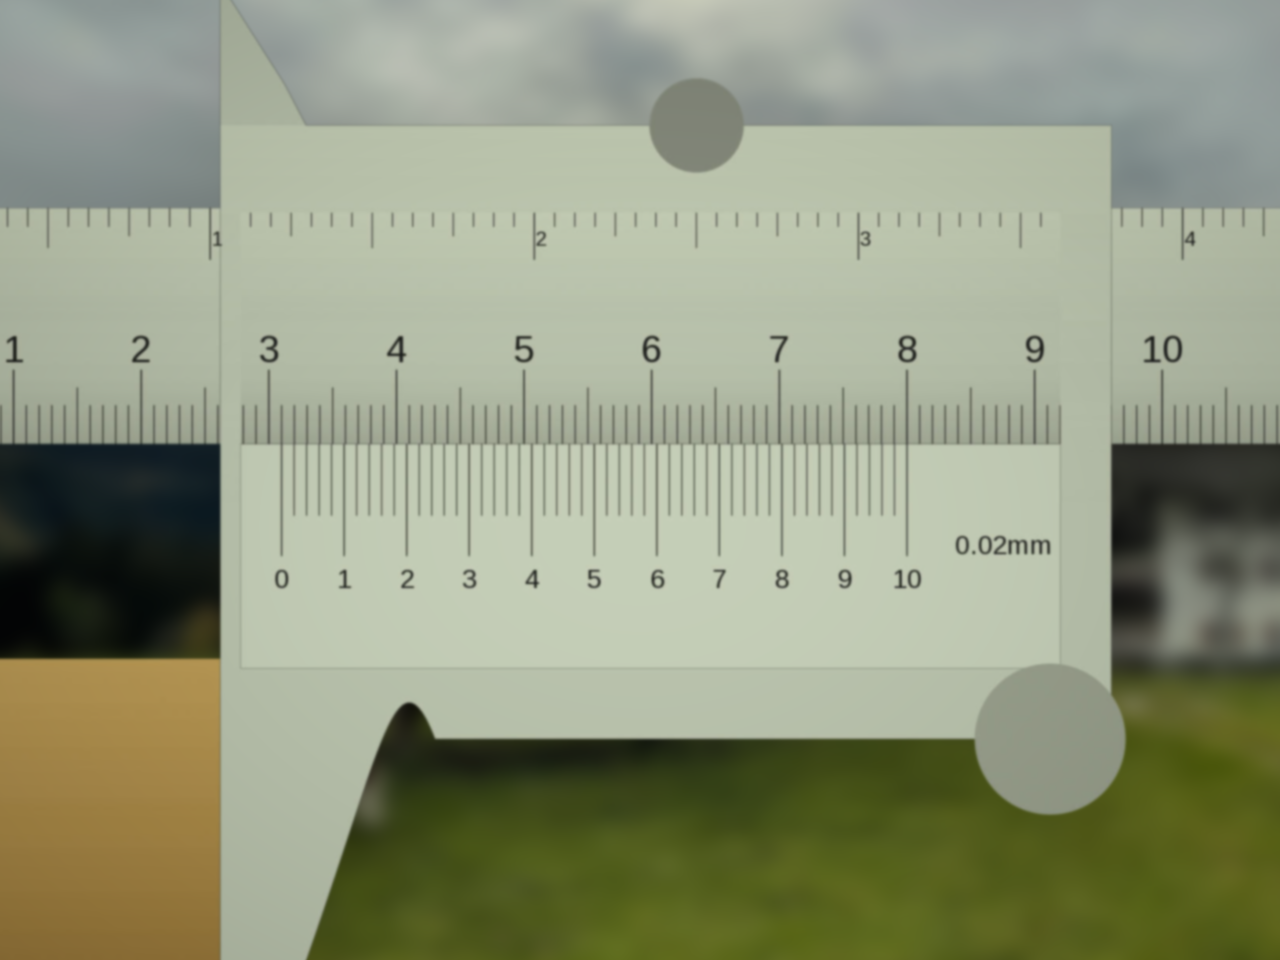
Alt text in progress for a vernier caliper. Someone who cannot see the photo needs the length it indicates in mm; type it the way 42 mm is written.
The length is 31.0 mm
